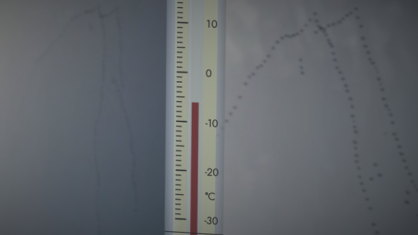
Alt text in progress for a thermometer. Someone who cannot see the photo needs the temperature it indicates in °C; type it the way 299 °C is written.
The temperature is -6 °C
